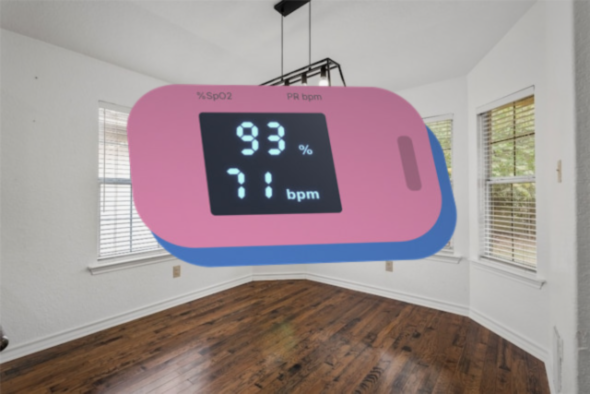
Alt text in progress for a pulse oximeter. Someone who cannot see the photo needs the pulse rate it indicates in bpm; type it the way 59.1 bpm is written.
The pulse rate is 71 bpm
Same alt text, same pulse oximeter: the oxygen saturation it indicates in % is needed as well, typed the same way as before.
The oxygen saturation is 93 %
